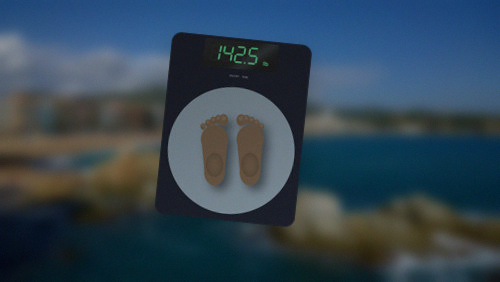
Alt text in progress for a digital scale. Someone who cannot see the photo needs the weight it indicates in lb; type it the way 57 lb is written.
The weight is 142.5 lb
